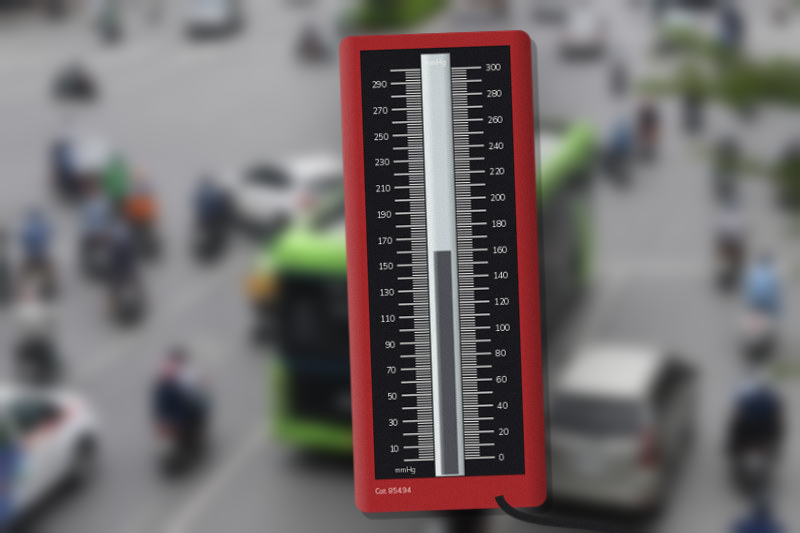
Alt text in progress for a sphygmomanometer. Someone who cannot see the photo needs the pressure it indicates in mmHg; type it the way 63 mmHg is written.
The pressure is 160 mmHg
